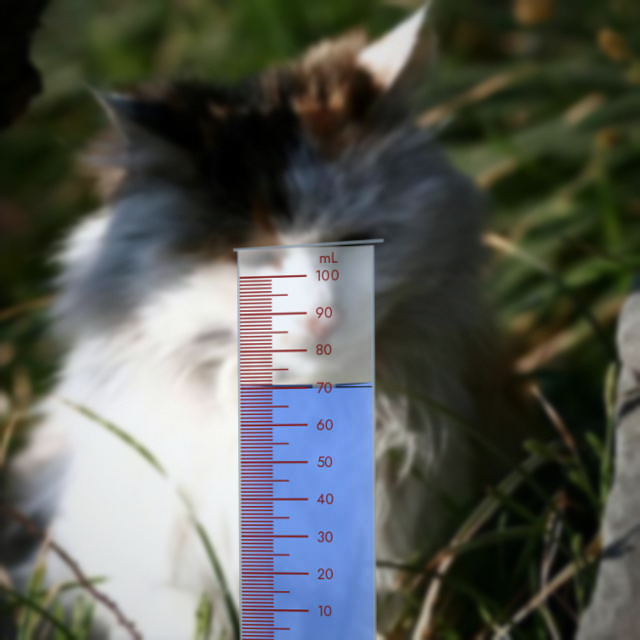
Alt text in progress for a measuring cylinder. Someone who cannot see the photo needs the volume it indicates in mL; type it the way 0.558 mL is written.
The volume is 70 mL
